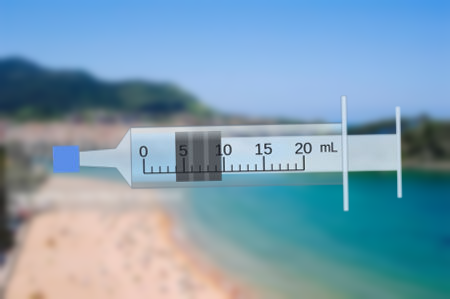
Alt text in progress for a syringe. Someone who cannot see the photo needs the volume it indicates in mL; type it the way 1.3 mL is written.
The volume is 4 mL
